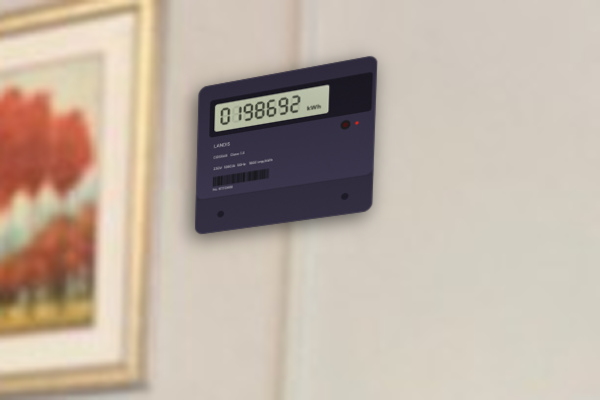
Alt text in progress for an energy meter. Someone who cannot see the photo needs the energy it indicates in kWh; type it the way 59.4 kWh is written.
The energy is 198692 kWh
